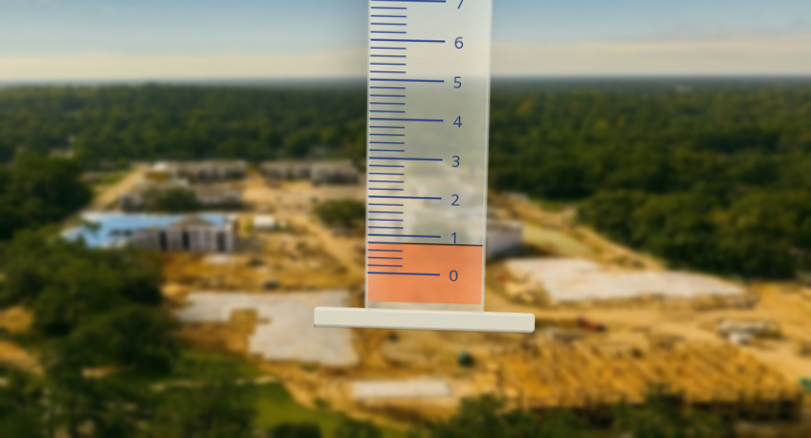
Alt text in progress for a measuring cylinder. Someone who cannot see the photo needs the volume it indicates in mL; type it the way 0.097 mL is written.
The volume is 0.8 mL
